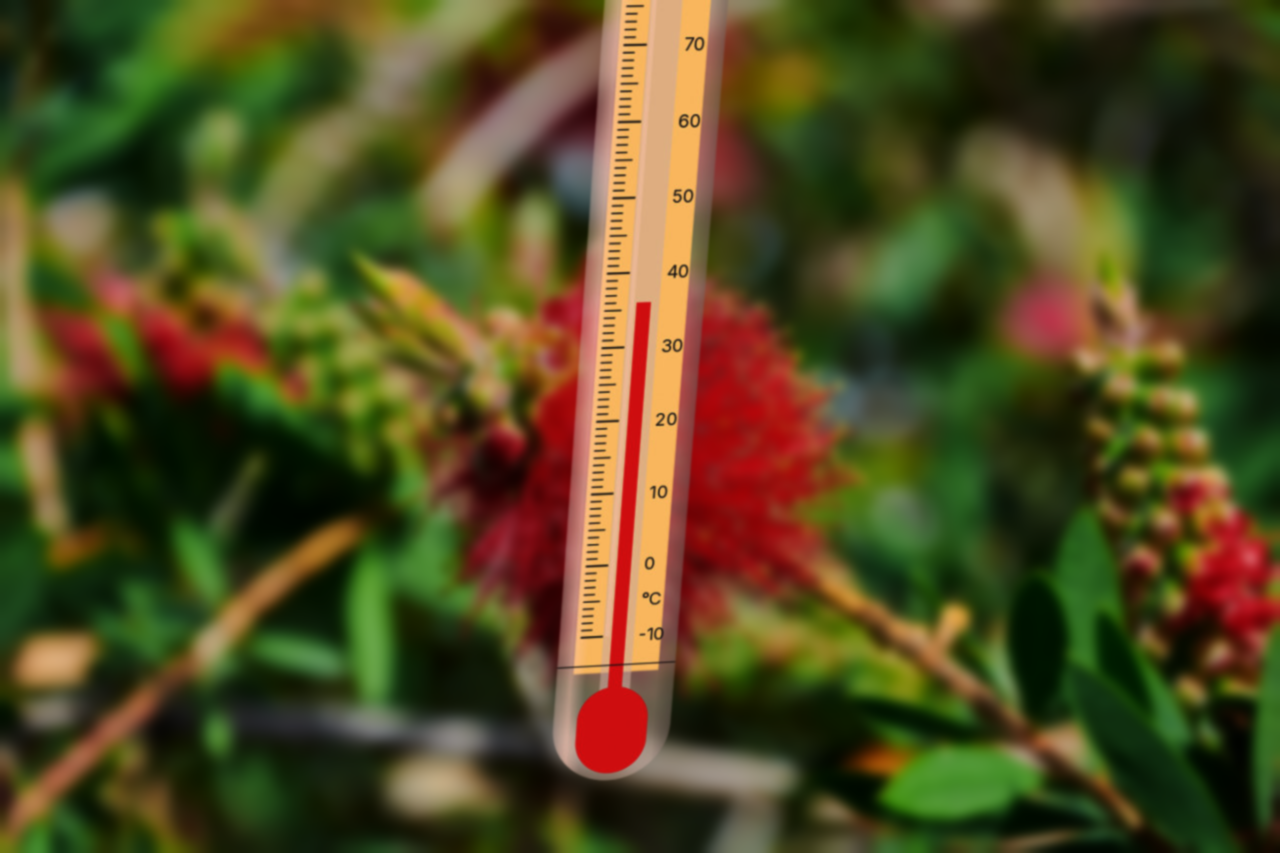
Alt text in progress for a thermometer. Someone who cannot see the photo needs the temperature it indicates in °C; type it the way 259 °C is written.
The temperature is 36 °C
